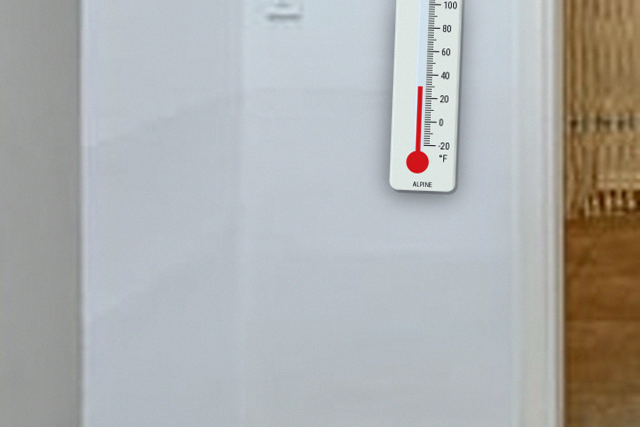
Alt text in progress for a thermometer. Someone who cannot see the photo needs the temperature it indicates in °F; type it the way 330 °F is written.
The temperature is 30 °F
